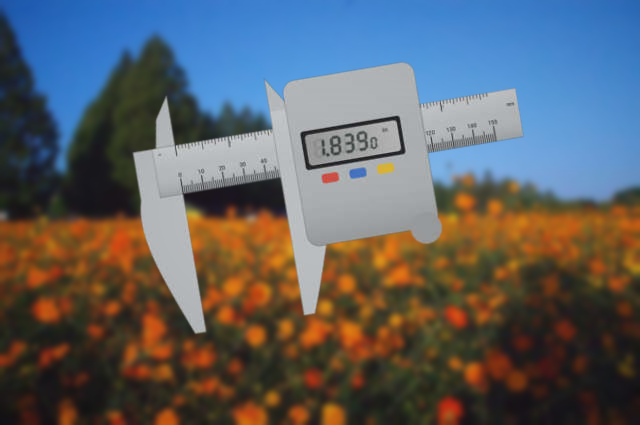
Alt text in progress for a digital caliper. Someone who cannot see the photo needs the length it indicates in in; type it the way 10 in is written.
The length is 1.8390 in
